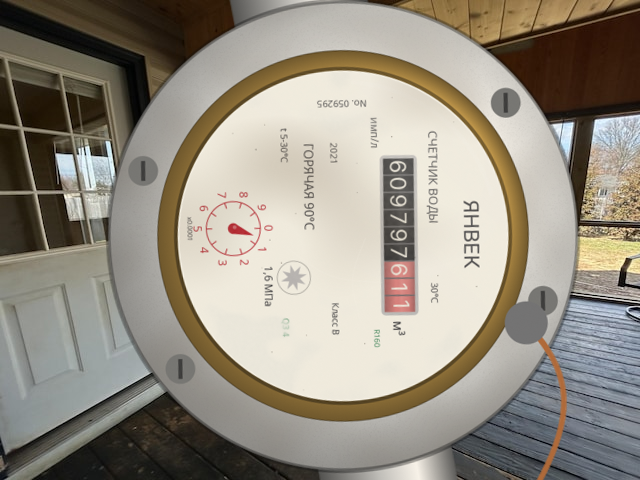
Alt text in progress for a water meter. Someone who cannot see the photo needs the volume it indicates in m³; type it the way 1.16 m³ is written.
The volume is 609797.6110 m³
